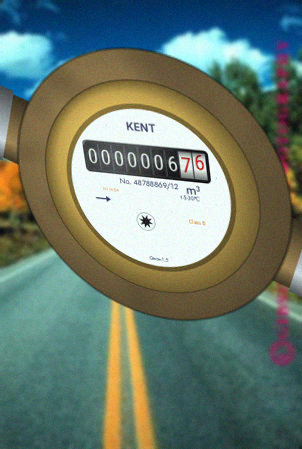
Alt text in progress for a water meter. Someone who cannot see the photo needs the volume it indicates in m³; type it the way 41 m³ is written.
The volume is 6.76 m³
